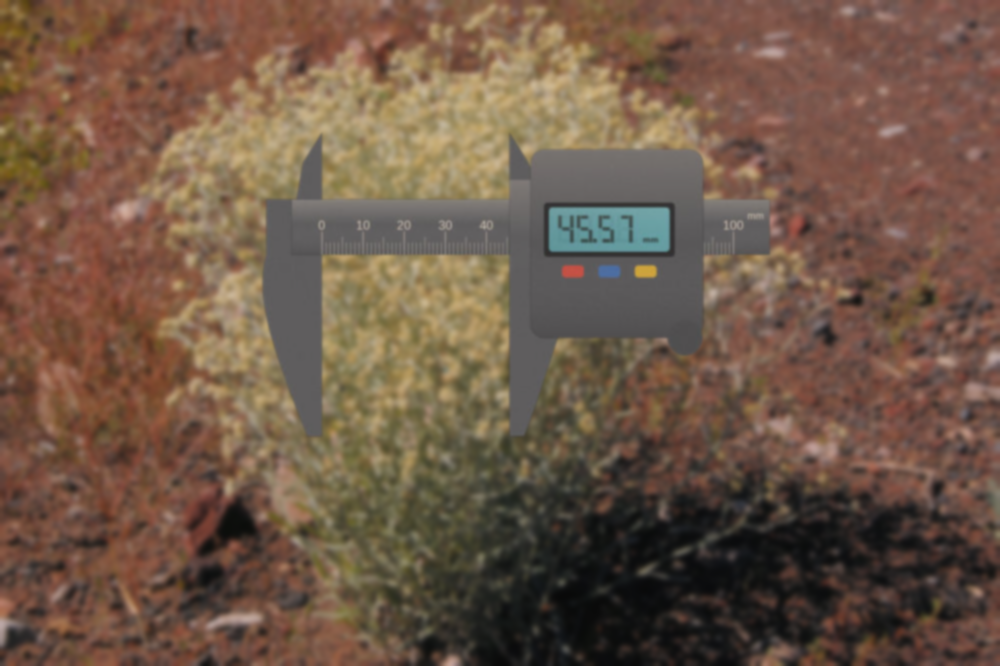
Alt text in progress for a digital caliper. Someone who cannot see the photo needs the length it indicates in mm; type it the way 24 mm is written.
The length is 45.57 mm
